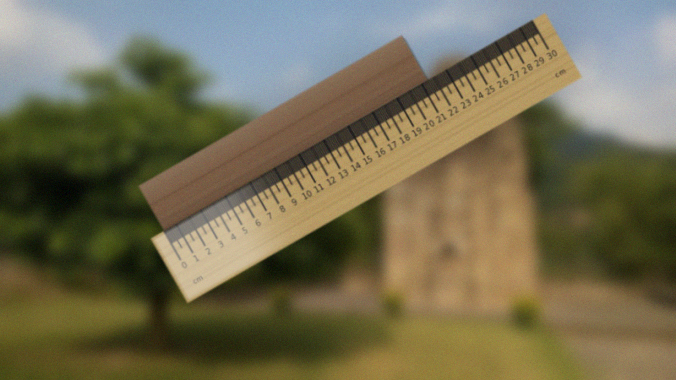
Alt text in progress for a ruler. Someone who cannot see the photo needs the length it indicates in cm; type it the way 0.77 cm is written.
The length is 21.5 cm
